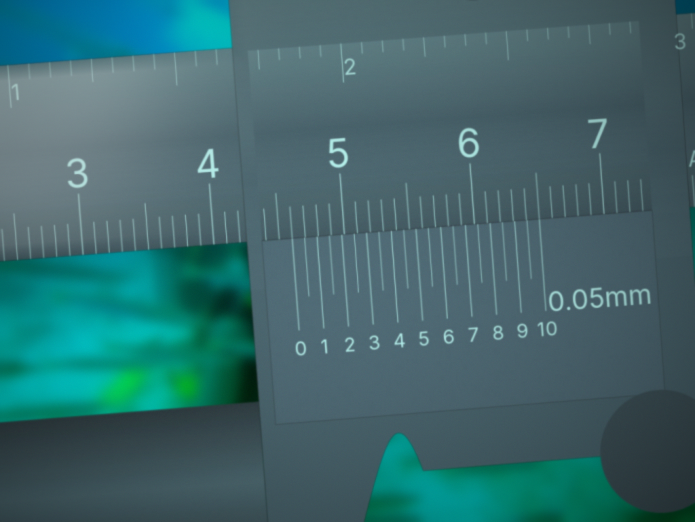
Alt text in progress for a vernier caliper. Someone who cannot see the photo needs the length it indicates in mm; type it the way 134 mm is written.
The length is 46.0 mm
